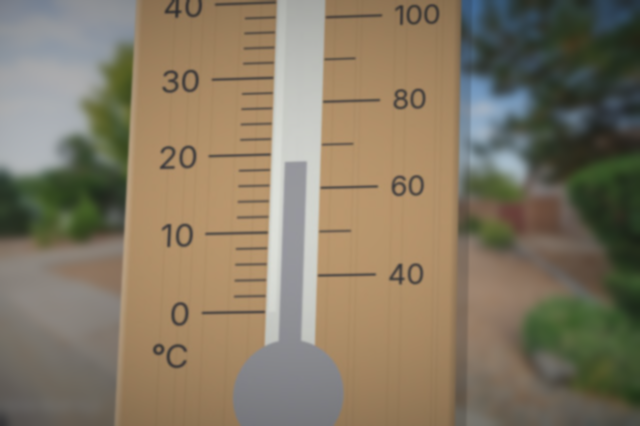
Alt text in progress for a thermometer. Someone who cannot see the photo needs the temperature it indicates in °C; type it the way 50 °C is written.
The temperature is 19 °C
